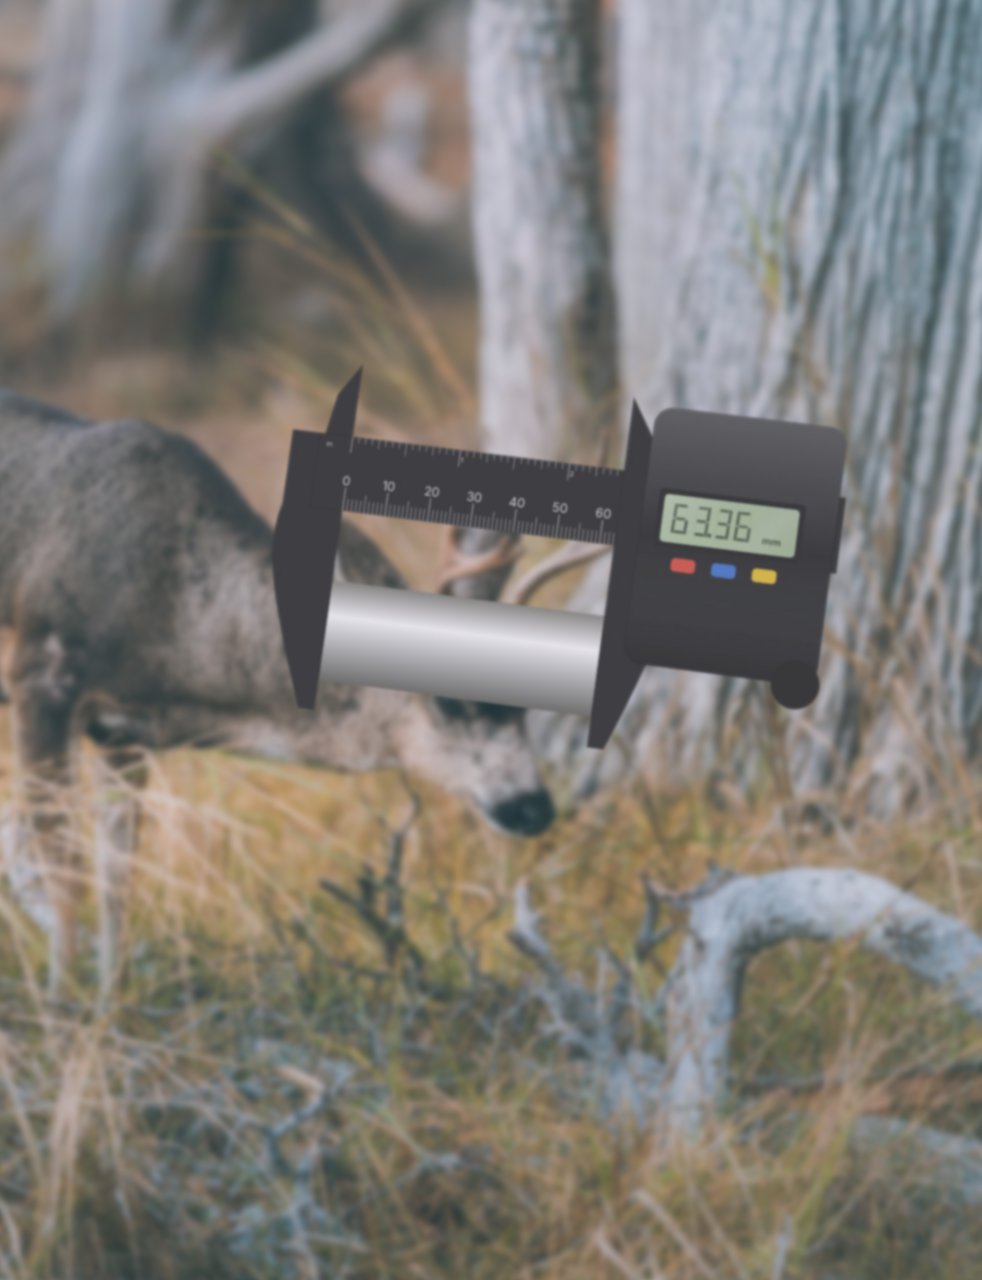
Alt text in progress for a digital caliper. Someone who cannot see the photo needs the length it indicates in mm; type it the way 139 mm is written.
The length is 63.36 mm
